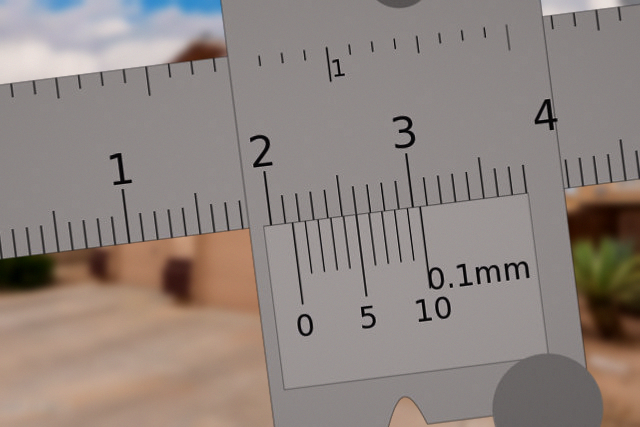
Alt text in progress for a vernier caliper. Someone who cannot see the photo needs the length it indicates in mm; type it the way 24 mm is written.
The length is 21.5 mm
